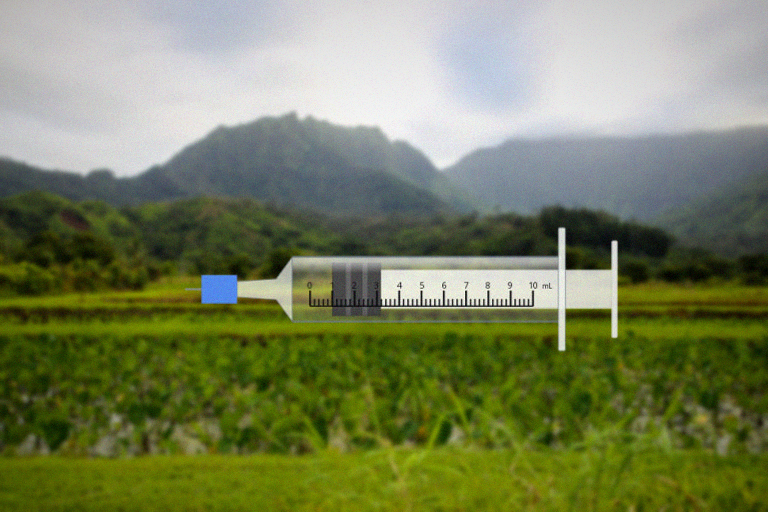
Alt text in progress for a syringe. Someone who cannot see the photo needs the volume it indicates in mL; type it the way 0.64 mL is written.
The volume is 1 mL
